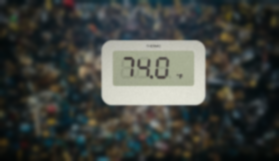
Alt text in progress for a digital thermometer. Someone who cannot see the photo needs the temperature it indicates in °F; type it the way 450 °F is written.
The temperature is 74.0 °F
